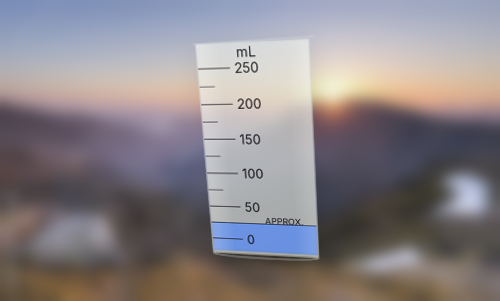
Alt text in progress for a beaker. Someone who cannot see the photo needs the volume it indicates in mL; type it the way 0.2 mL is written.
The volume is 25 mL
